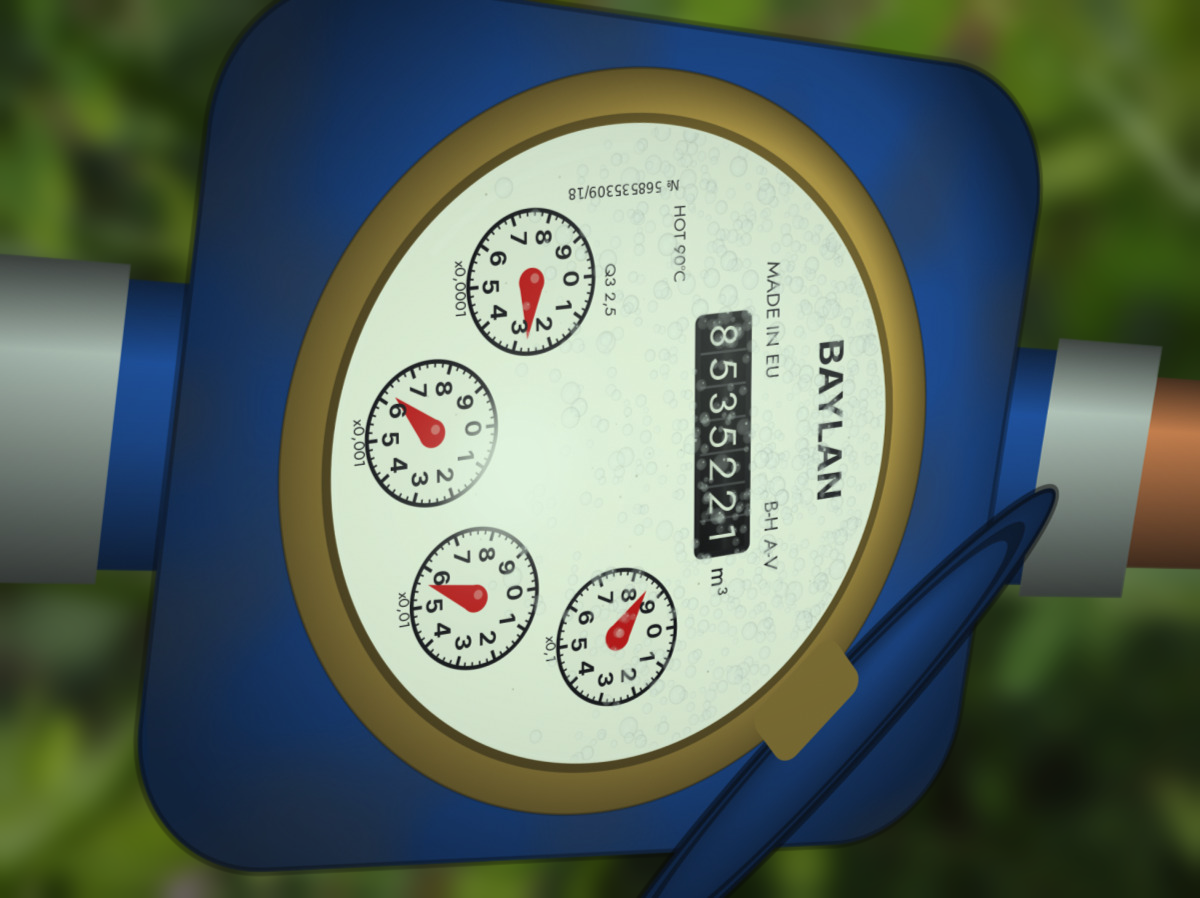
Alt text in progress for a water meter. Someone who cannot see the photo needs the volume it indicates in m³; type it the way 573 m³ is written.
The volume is 8535221.8562 m³
